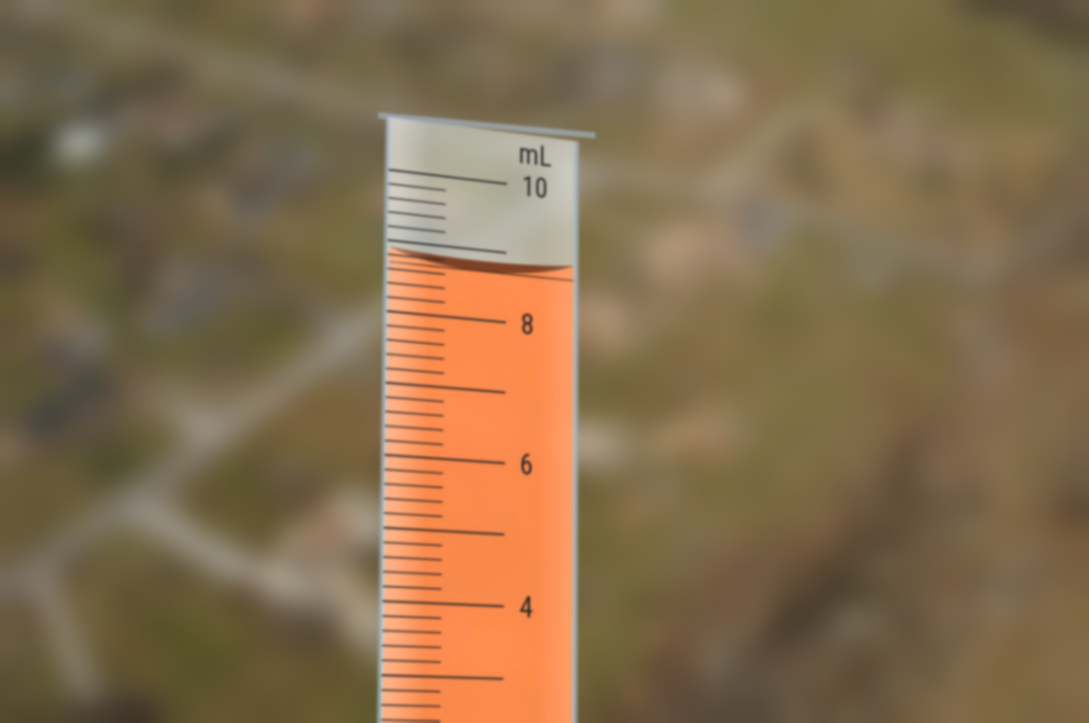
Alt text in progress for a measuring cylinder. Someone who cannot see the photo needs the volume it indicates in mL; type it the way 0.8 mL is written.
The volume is 8.7 mL
